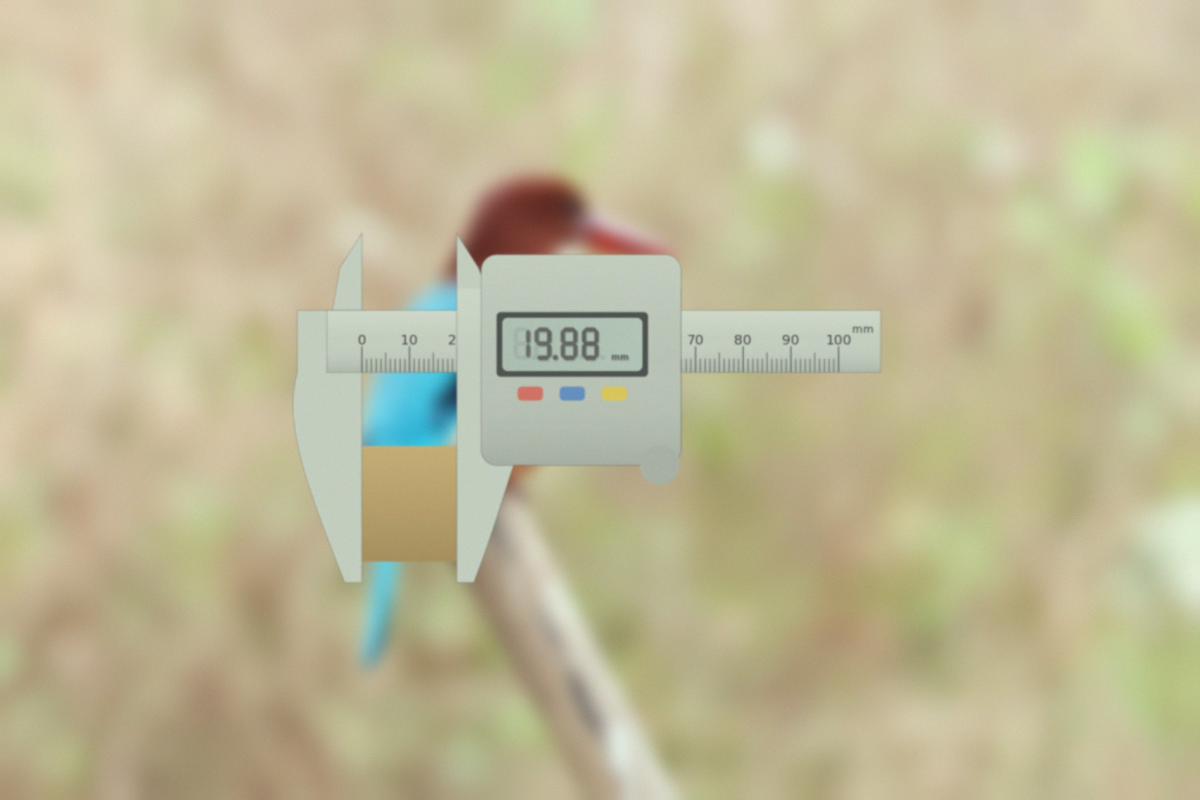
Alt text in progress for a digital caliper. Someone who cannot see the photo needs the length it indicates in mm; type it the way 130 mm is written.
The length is 19.88 mm
